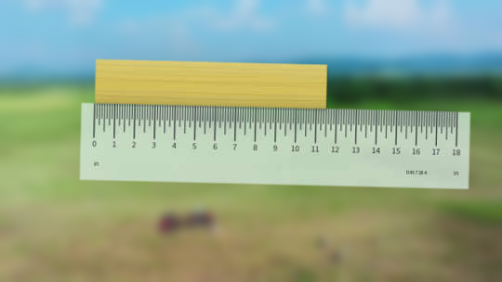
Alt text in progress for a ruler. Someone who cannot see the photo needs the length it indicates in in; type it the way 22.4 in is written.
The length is 11.5 in
